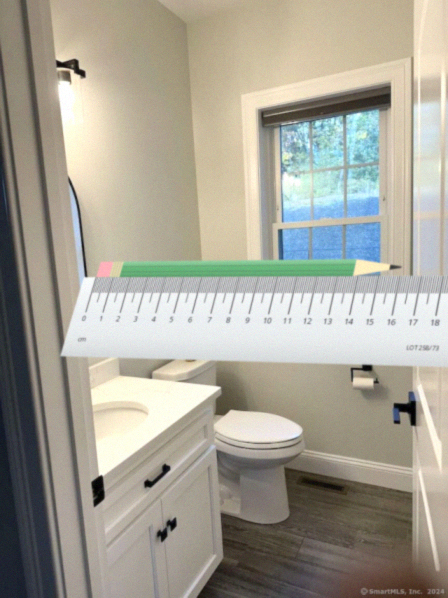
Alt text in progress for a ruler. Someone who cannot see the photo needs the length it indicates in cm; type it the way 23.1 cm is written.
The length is 16 cm
